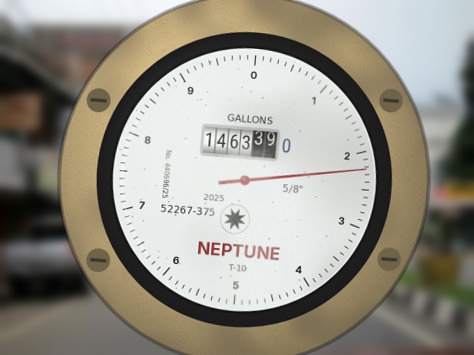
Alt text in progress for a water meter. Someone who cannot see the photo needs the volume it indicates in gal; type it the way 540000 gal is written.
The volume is 1463392.2 gal
